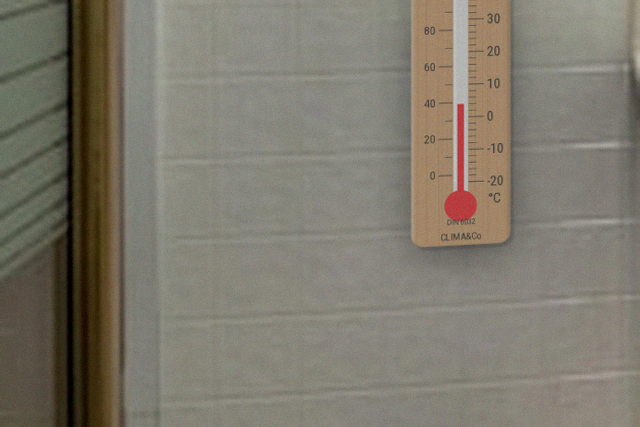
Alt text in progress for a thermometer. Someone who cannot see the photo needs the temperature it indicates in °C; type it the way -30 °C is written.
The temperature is 4 °C
